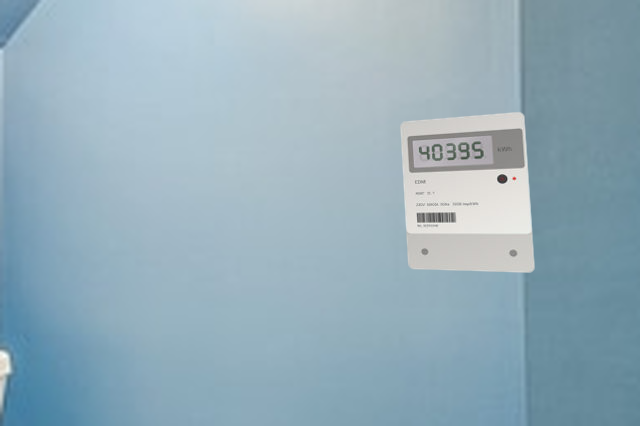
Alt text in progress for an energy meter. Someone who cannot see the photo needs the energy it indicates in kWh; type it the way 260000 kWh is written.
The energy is 40395 kWh
